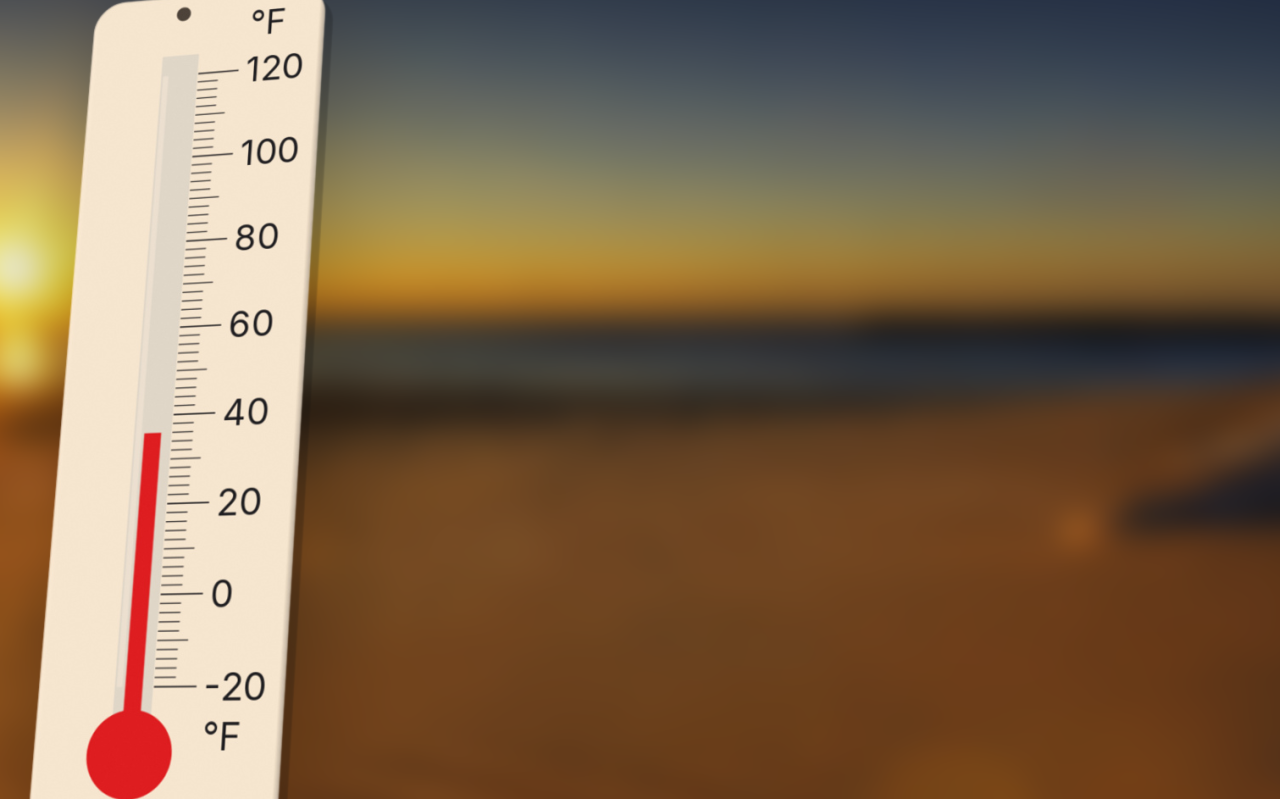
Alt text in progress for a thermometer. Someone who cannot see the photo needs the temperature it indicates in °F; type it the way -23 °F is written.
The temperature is 36 °F
